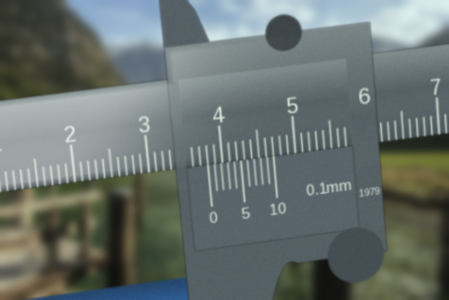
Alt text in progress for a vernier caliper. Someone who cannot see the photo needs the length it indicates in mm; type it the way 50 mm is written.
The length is 38.0 mm
